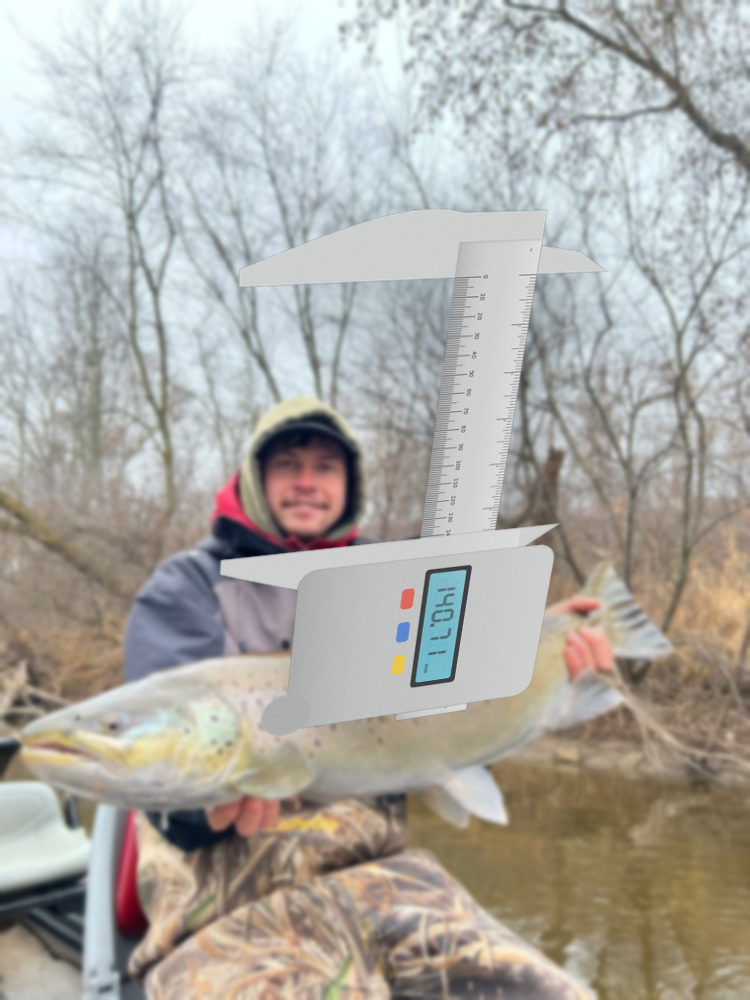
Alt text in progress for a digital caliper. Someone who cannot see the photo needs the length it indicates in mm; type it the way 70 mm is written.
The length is 140.71 mm
